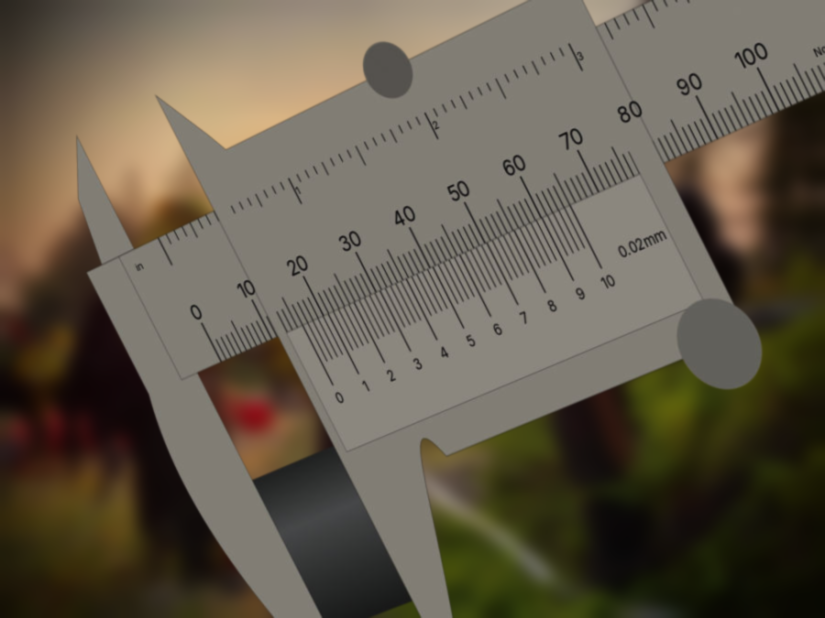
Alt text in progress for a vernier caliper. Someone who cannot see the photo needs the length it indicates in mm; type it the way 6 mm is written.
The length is 16.0 mm
